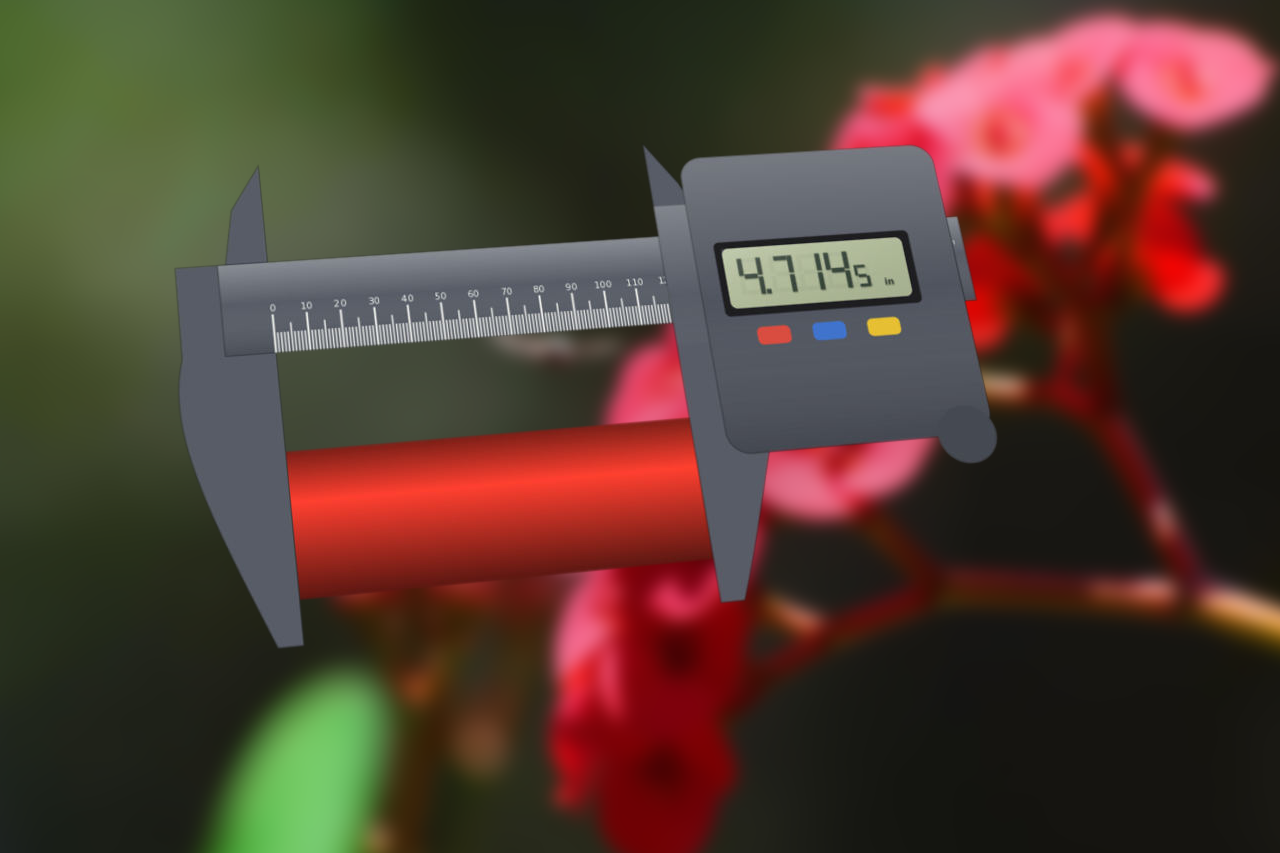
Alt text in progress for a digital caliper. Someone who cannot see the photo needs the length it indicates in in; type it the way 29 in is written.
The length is 4.7145 in
